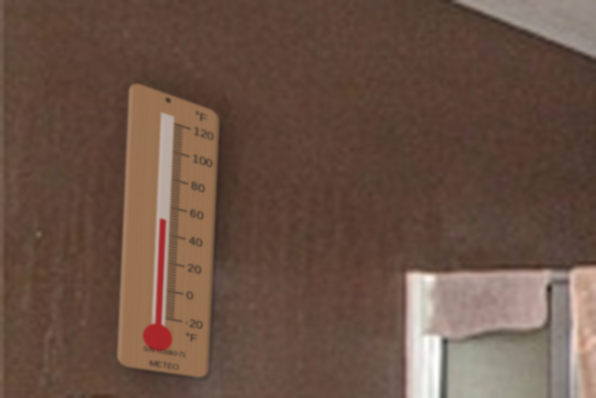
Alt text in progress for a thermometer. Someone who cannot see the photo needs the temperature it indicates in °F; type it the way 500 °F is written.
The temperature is 50 °F
